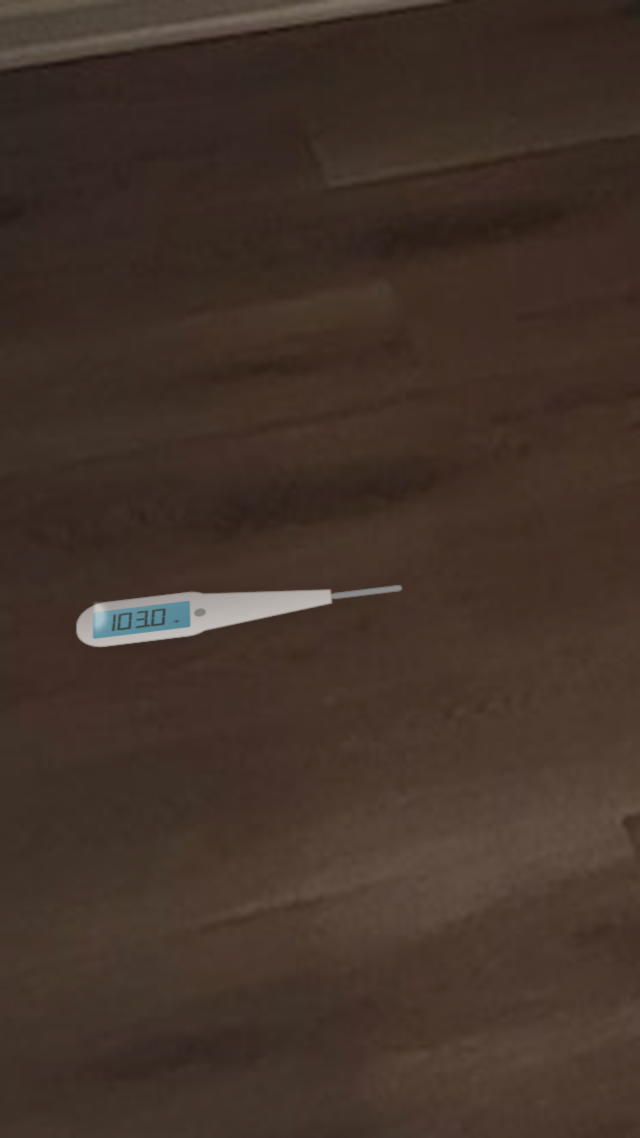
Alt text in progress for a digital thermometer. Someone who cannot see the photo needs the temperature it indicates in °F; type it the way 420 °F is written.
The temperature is 103.0 °F
